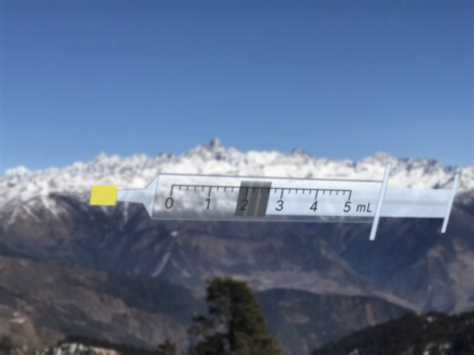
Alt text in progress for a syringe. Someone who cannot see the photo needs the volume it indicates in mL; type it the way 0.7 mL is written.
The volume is 1.8 mL
